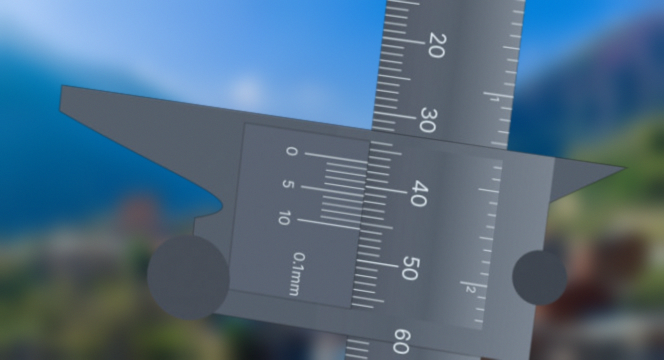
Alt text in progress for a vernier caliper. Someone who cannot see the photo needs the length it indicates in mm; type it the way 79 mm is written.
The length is 36.8 mm
